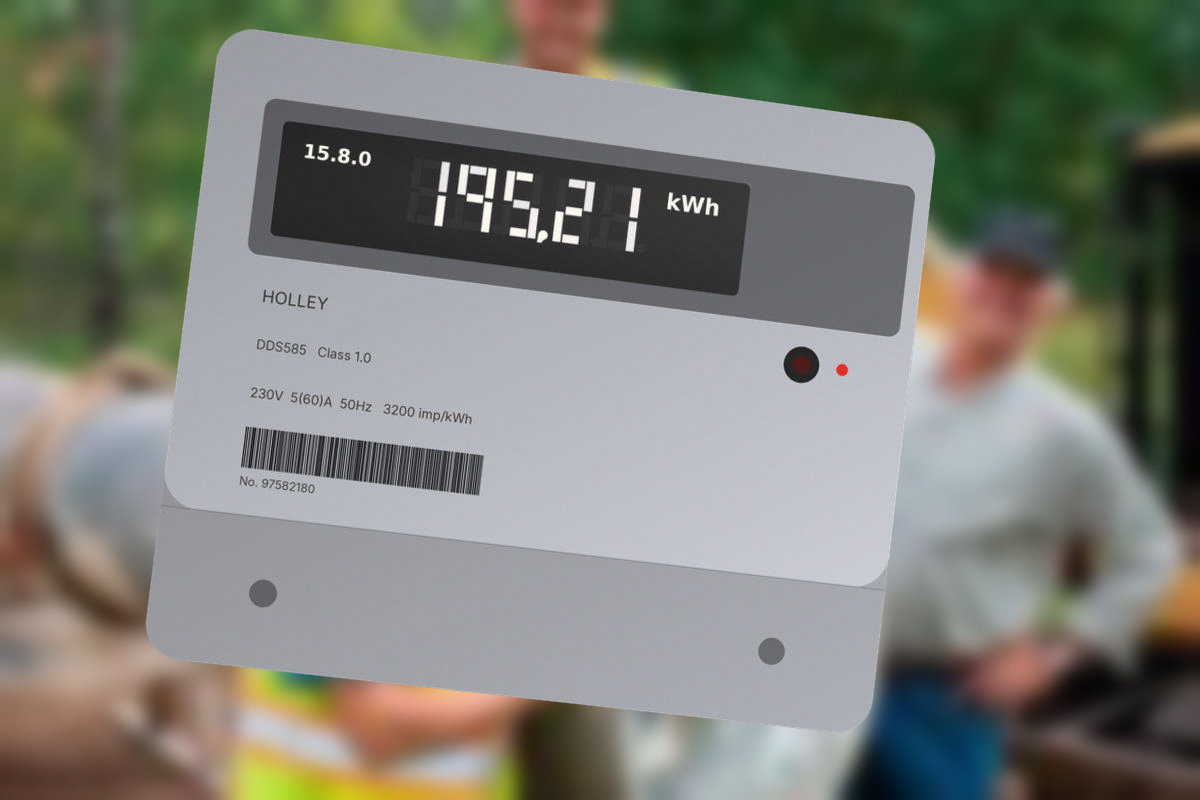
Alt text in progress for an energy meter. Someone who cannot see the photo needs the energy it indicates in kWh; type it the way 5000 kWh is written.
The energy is 195.21 kWh
